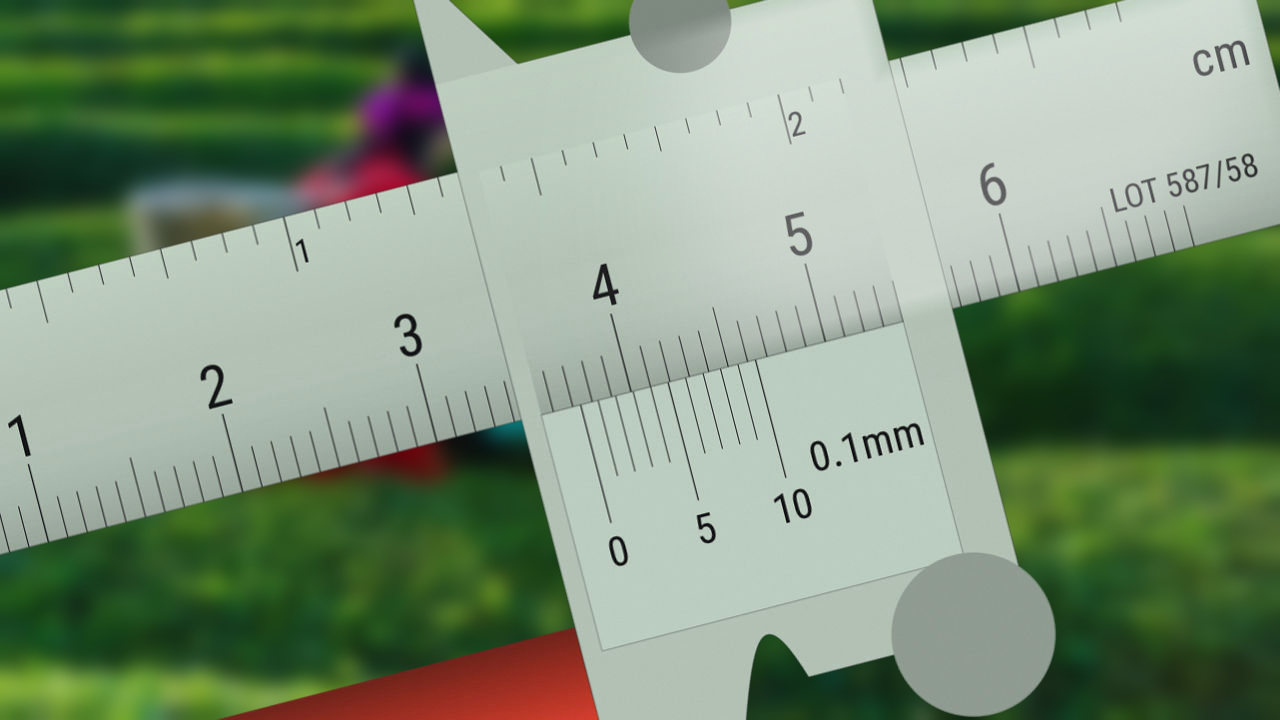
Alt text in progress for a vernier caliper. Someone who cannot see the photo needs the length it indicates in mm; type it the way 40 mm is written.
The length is 37.4 mm
